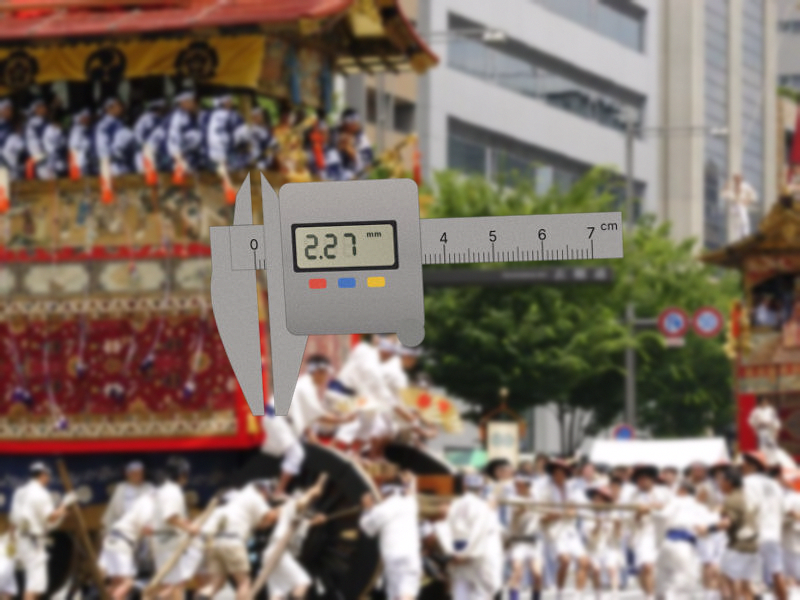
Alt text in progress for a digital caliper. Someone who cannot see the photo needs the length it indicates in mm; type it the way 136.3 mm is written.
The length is 2.27 mm
